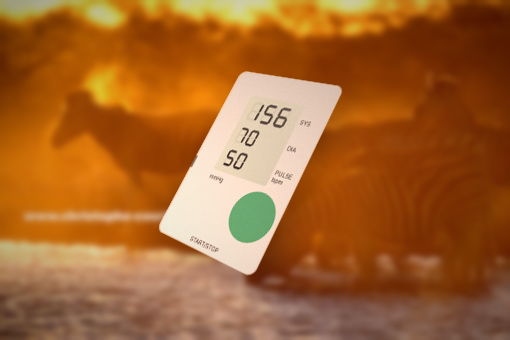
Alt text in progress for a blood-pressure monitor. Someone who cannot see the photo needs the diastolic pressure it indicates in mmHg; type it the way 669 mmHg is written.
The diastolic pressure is 70 mmHg
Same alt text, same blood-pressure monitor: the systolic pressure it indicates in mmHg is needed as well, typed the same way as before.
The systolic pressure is 156 mmHg
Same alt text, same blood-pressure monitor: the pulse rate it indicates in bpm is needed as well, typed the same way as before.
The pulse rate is 50 bpm
